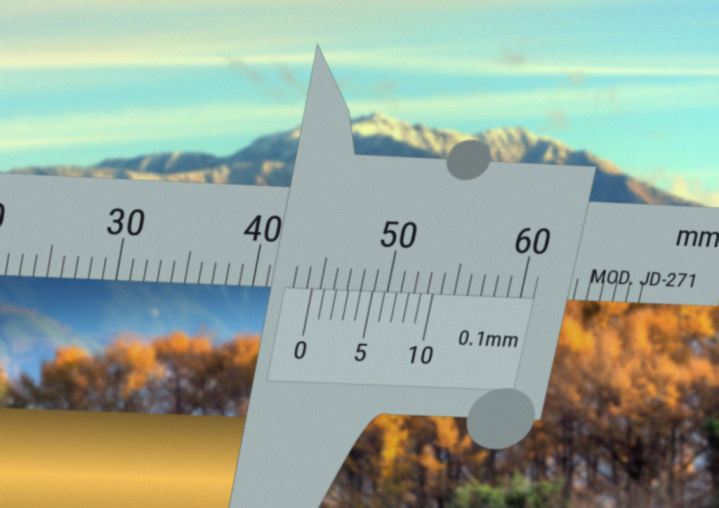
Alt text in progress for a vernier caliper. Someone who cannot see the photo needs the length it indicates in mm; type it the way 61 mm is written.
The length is 44.4 mm
